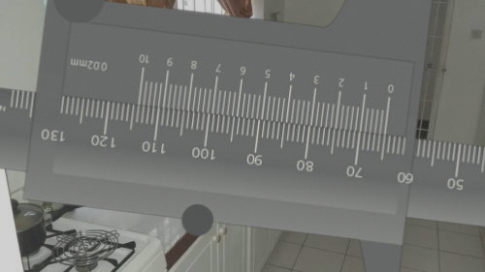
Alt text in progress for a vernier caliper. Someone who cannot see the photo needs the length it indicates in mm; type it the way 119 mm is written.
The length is 65.0 mm
